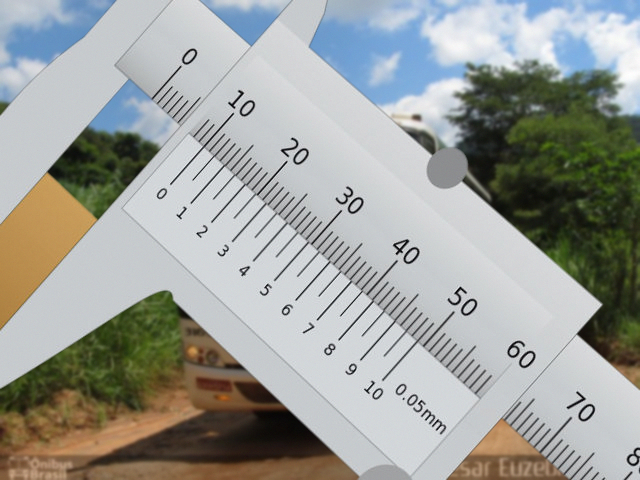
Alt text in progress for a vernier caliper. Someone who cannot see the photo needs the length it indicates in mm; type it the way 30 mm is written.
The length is 10.0 mm
